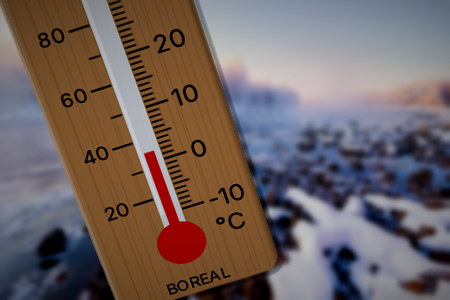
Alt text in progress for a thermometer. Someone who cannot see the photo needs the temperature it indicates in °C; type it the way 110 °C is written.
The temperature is 2 °C
